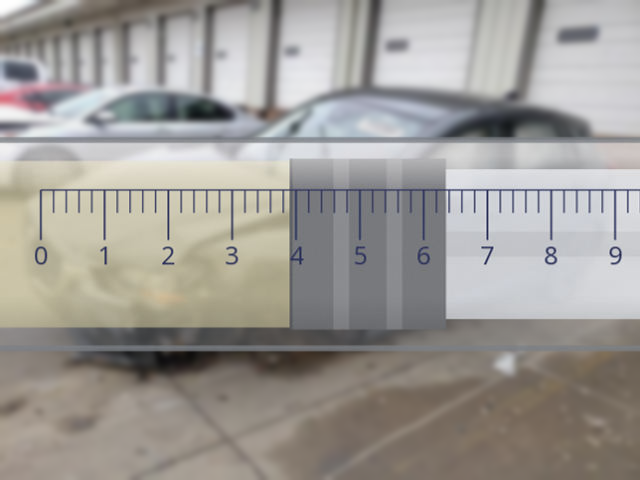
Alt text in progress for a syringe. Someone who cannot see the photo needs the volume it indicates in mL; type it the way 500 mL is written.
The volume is 3.9 mL
